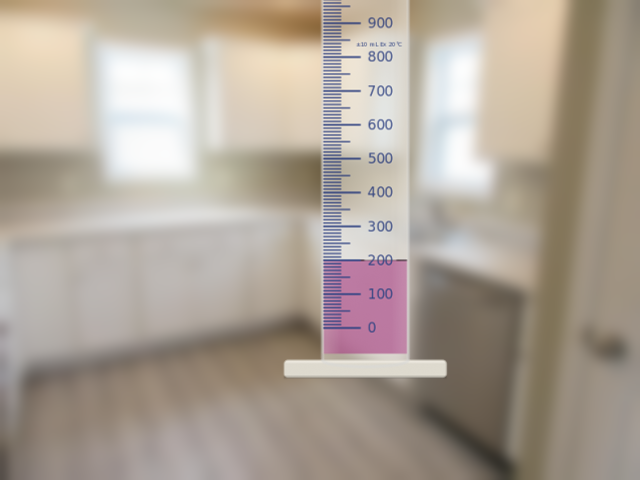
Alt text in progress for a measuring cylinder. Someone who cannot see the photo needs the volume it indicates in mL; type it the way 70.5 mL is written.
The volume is 200 mL
